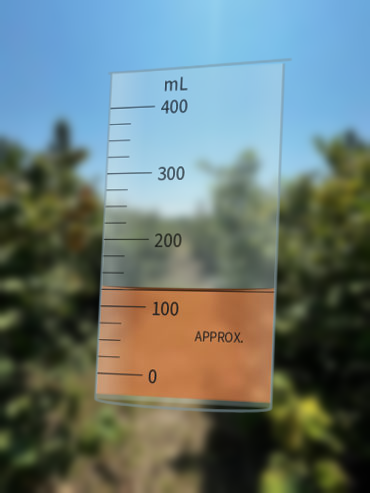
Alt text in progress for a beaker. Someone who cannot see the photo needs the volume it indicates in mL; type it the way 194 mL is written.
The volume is 125 mL
